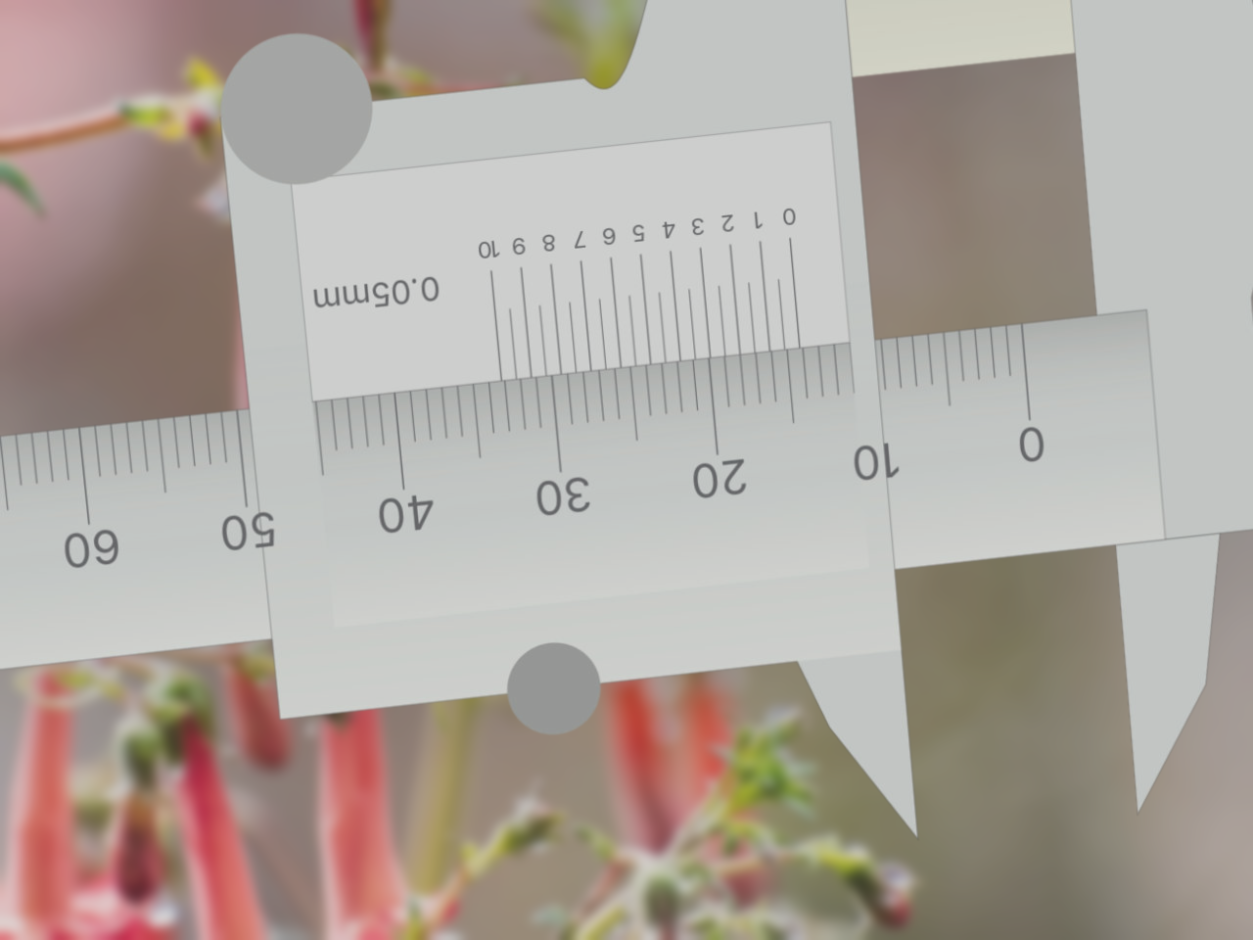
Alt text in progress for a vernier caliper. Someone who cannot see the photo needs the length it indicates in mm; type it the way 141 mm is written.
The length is 14.2 mm
